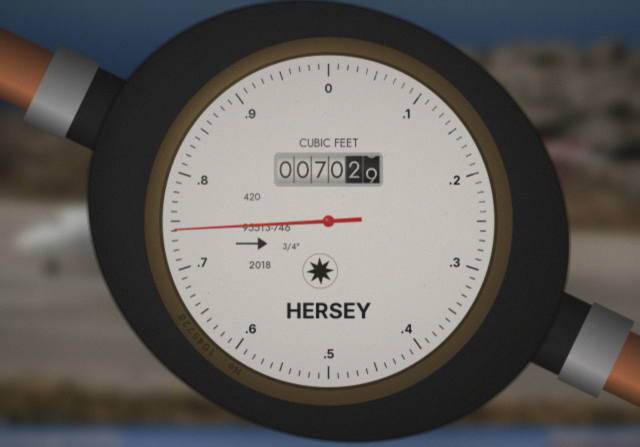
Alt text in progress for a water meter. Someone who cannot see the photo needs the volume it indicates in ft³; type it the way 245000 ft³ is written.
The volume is 7028.74 ft³
